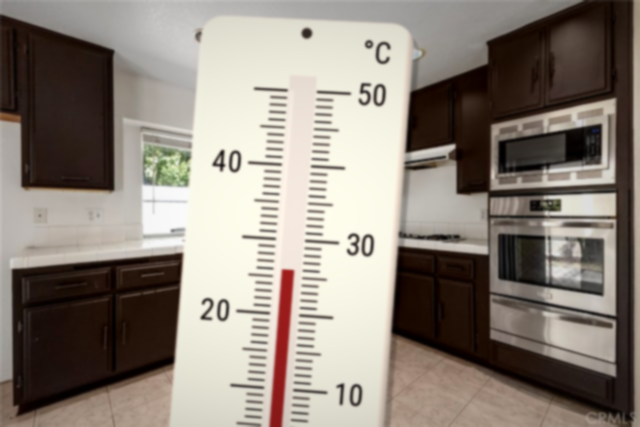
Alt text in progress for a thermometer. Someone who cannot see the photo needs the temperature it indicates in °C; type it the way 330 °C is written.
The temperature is 26 °C
